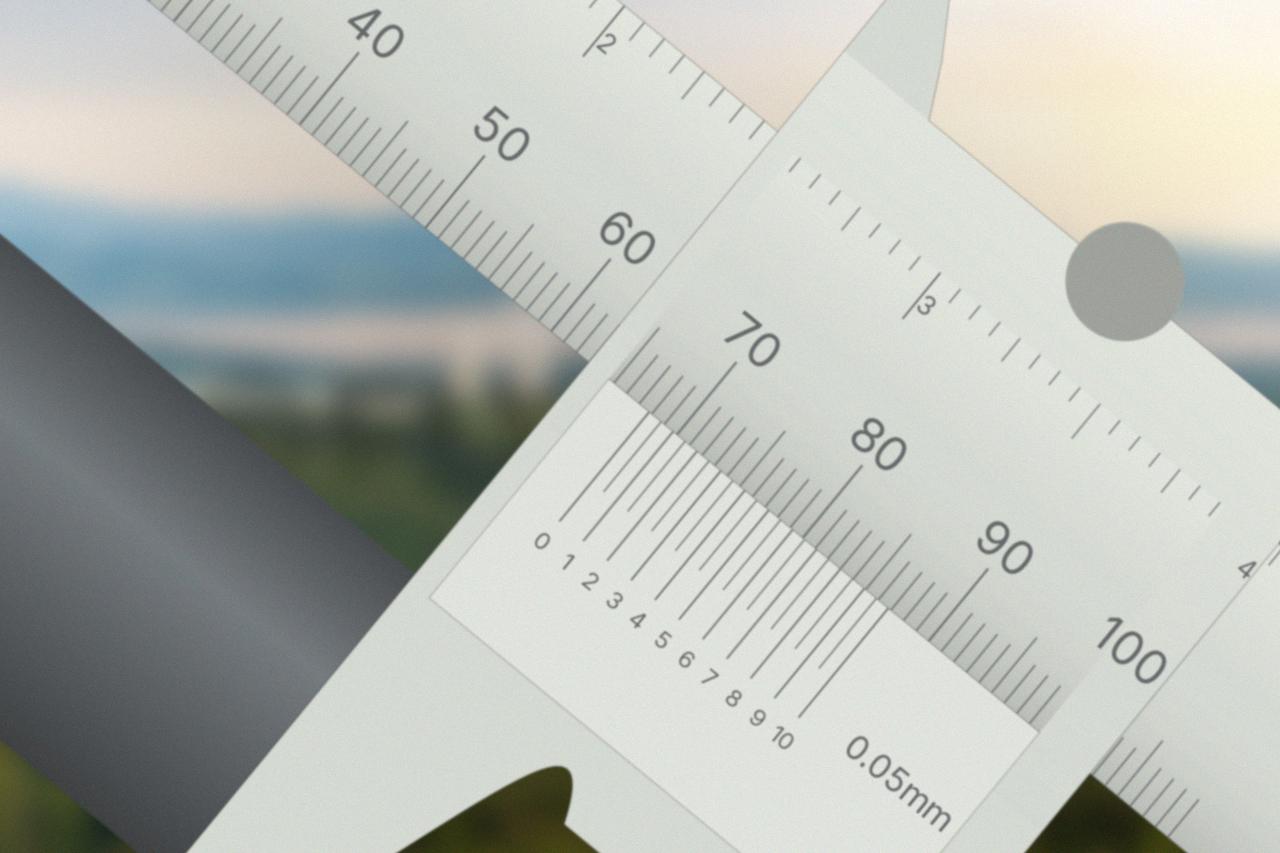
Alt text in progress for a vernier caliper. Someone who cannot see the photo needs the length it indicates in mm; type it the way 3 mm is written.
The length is 67.8 mm
